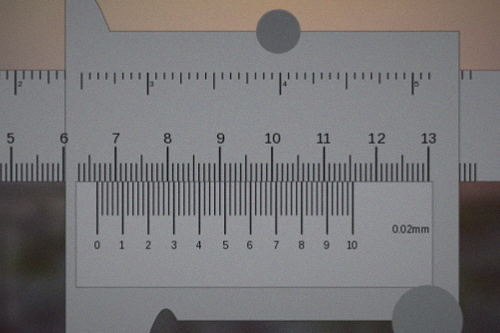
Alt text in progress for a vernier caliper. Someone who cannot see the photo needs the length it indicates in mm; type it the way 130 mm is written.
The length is 66.5 mm
